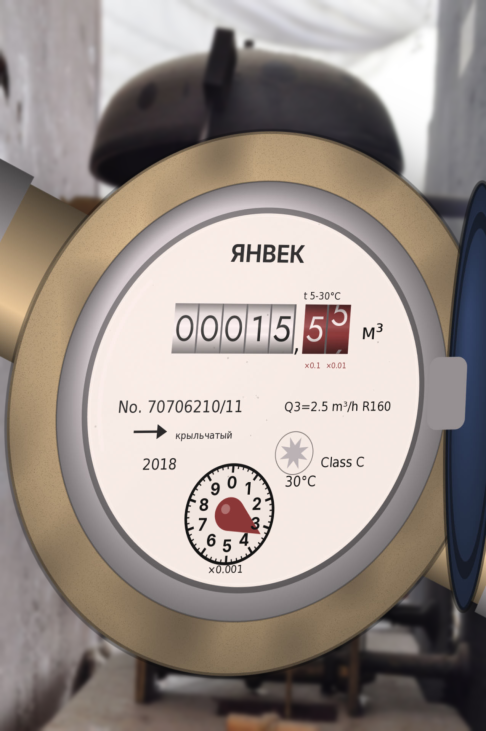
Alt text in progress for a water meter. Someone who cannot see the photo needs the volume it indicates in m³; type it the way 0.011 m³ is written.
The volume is 15.553 m³
